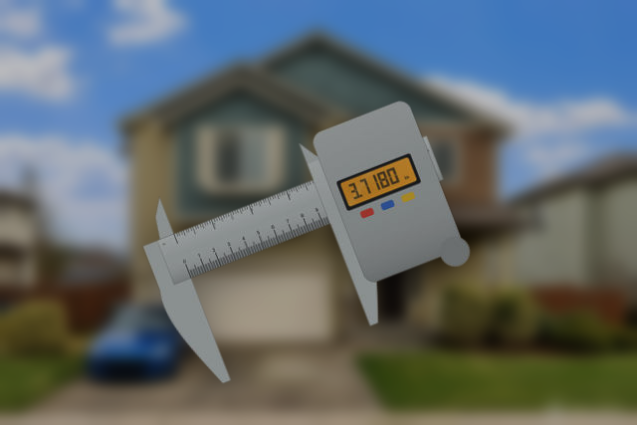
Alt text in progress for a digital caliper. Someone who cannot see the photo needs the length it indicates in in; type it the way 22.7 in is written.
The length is 3.7180 in
